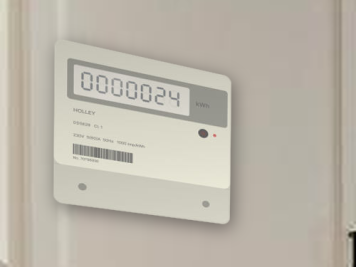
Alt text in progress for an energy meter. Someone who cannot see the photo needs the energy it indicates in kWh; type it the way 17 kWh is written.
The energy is 24 kWh
